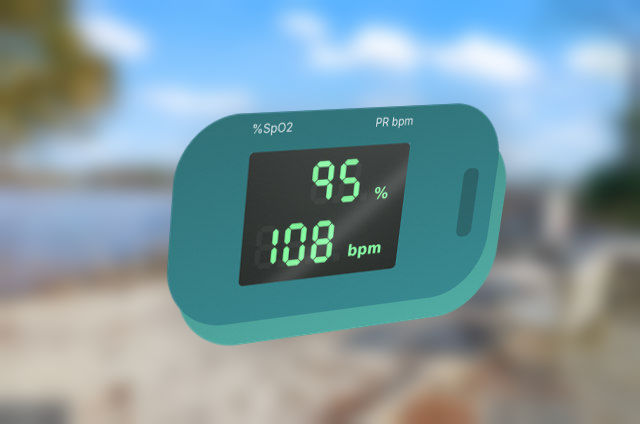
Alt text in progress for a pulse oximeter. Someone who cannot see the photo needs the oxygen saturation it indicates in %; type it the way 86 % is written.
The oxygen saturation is 95 %
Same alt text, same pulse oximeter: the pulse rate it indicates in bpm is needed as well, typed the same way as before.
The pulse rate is 108 bpm
